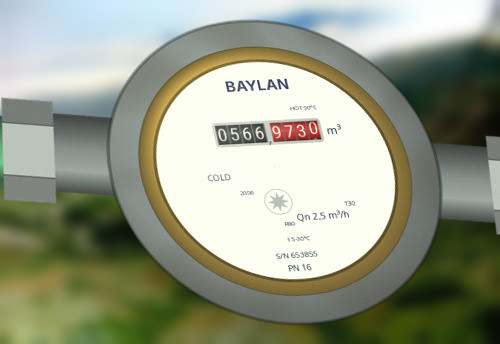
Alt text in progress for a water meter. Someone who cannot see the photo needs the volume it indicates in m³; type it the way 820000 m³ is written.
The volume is 566.9730 m³
